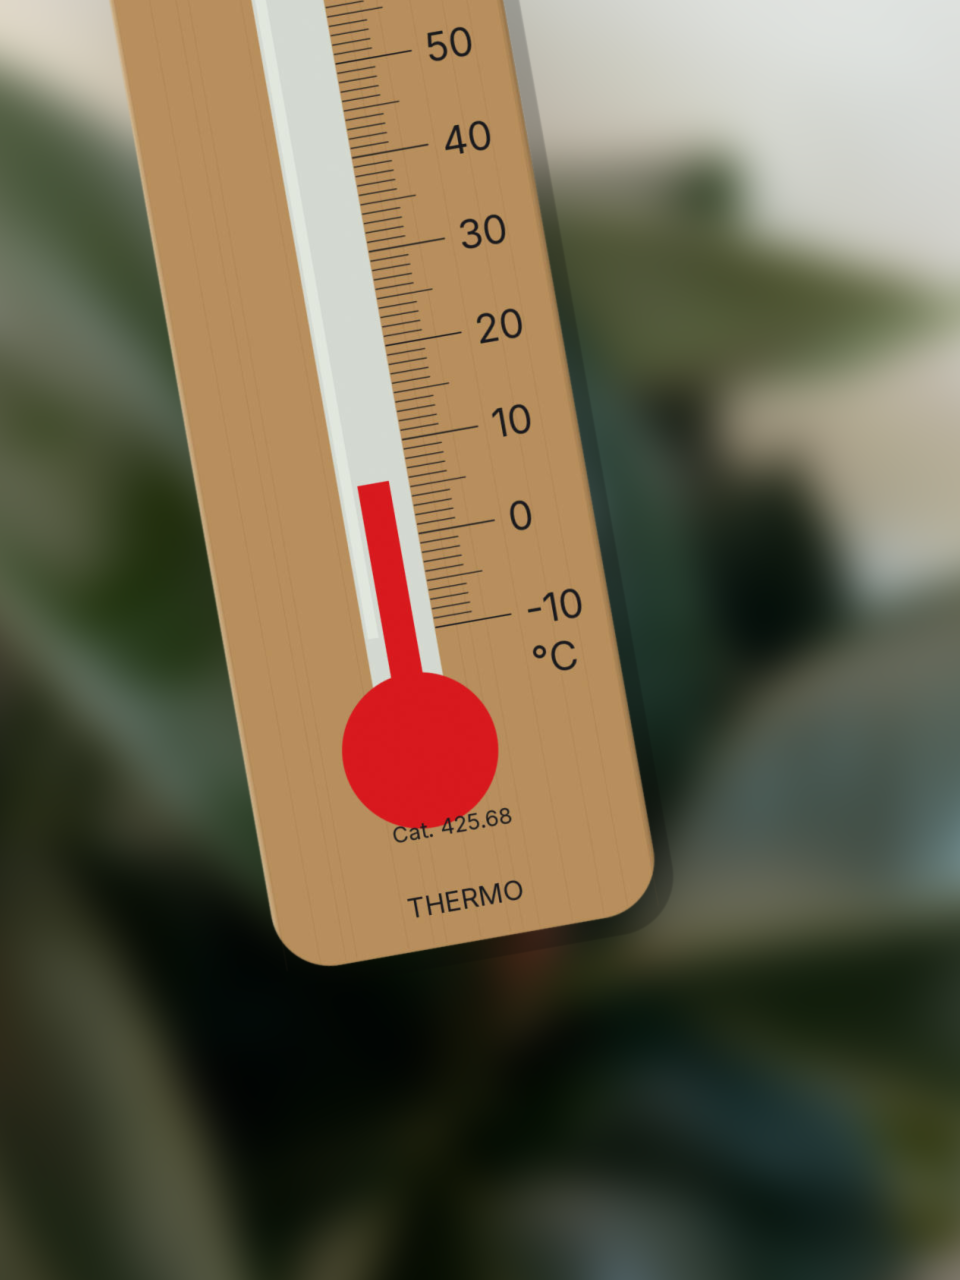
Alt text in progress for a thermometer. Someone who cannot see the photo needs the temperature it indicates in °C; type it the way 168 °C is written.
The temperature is 6 °C
